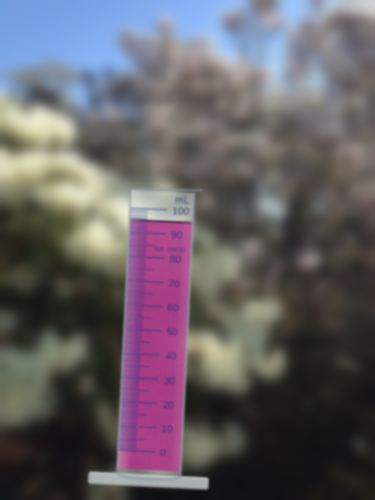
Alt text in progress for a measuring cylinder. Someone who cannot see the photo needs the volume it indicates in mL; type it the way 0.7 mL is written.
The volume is 95 mL
